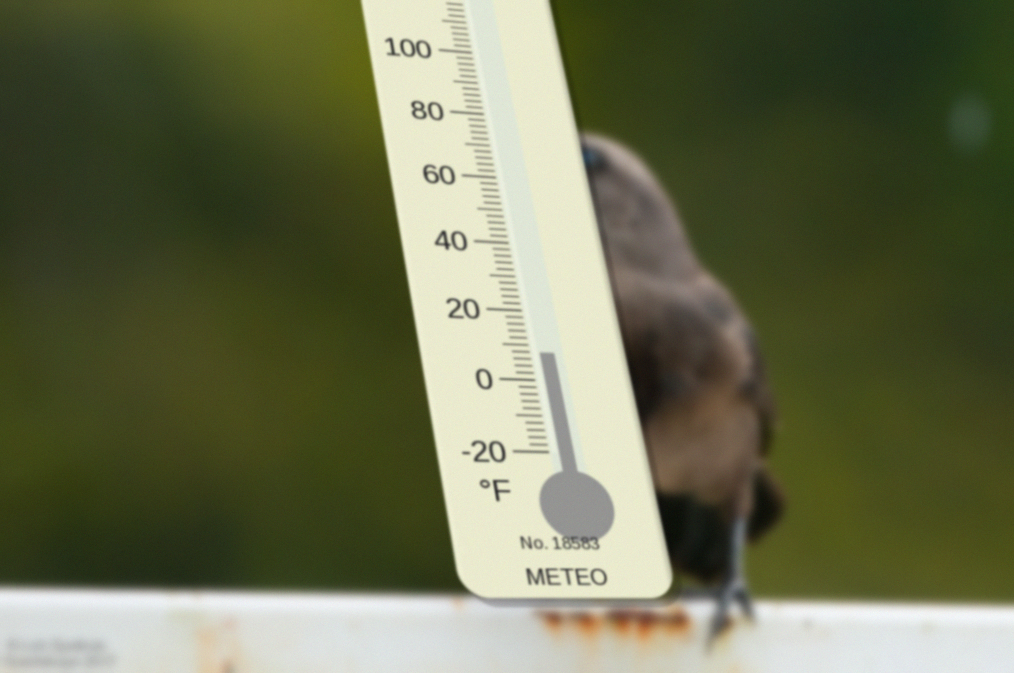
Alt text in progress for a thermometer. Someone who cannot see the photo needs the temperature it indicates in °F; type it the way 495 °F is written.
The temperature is 8 °F
